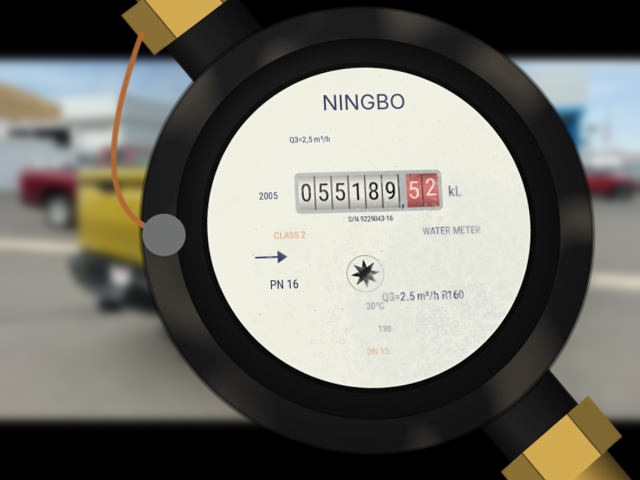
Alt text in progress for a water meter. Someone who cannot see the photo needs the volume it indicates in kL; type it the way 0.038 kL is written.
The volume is 55189.52 kL
